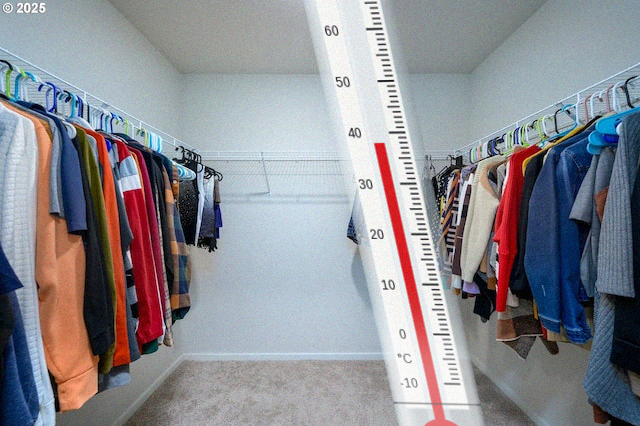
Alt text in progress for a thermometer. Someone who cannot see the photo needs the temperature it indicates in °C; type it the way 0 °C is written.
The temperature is 38 °C
